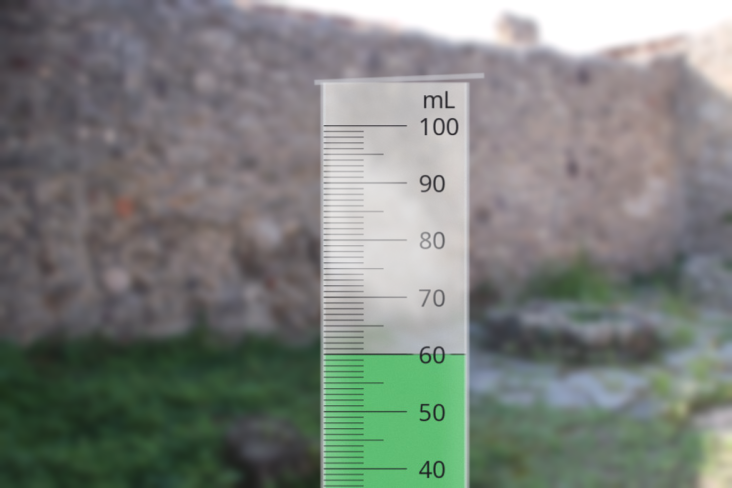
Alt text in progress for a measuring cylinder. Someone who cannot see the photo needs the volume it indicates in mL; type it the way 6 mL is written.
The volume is 60 mL
